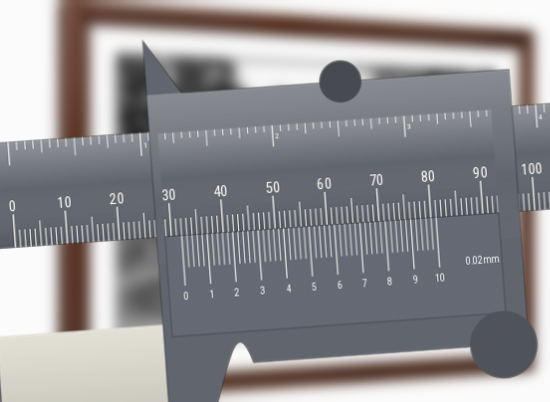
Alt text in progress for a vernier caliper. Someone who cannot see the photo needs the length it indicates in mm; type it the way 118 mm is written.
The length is 32.0 mm
